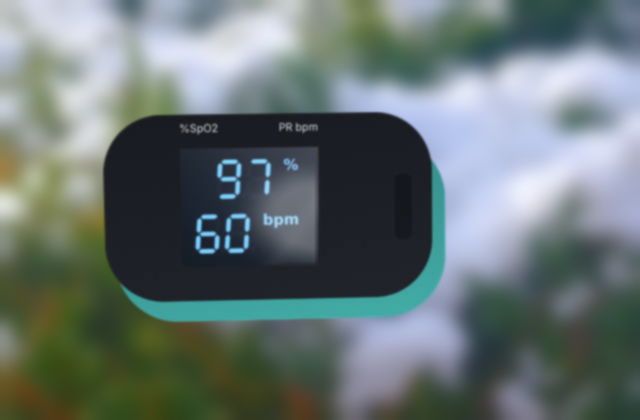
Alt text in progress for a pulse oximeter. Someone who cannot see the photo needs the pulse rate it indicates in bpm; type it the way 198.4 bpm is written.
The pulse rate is 60 bpm
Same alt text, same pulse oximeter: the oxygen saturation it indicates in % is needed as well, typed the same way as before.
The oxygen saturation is 97 %
